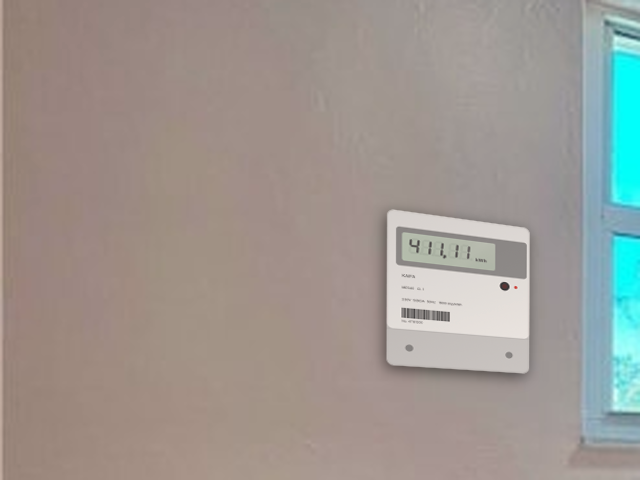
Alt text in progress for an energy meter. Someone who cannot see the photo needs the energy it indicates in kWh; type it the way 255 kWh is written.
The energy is 411.11 kWh
